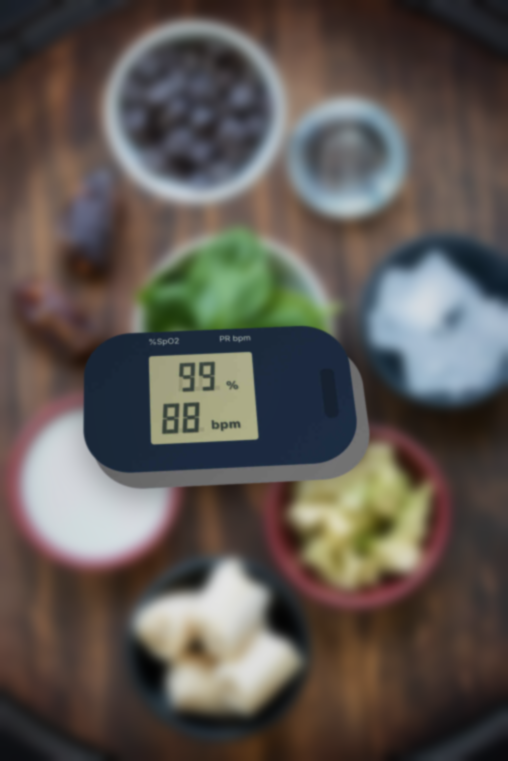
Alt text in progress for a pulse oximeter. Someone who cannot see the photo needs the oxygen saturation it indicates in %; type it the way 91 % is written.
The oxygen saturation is 99 %
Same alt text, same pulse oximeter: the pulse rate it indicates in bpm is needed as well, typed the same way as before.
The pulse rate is 88 bpm
